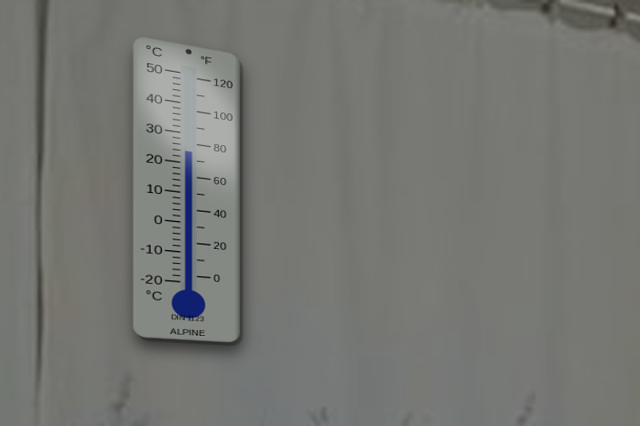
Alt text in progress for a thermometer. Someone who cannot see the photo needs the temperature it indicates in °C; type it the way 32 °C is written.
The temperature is 24 °C
